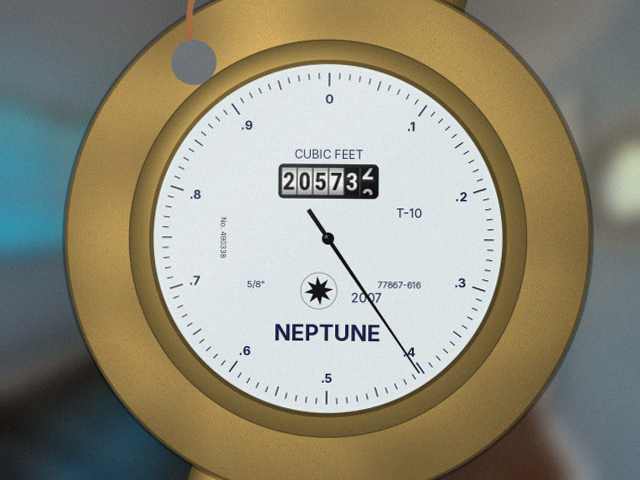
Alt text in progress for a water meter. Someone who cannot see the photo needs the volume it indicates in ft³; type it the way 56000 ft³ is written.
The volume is 205732.40 ft³
